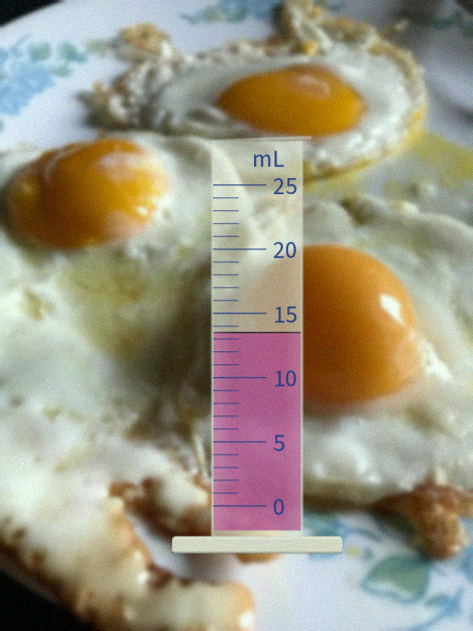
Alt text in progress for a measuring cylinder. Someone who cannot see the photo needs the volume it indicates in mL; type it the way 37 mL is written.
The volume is 13.5 mL
